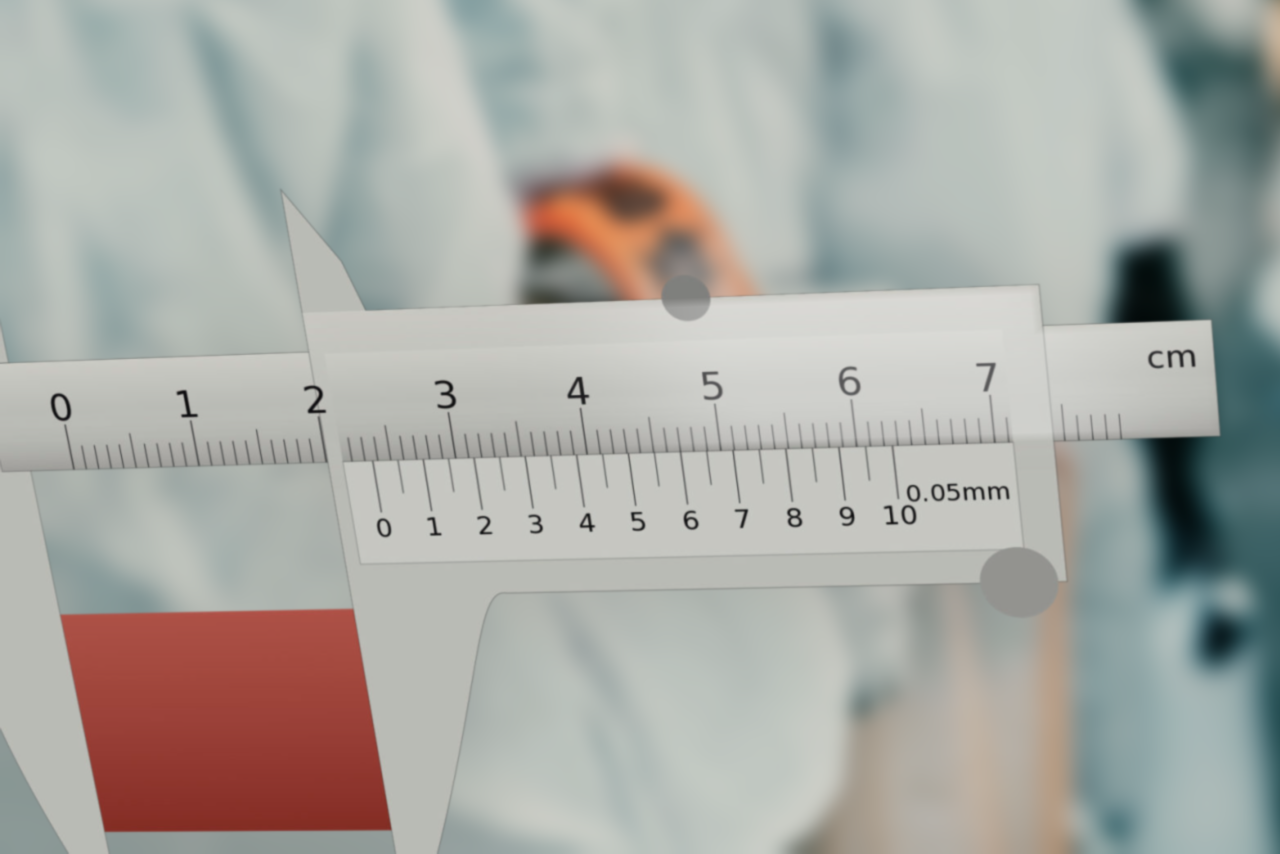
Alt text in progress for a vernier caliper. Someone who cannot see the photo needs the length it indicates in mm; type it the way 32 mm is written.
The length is 23.6 mm
